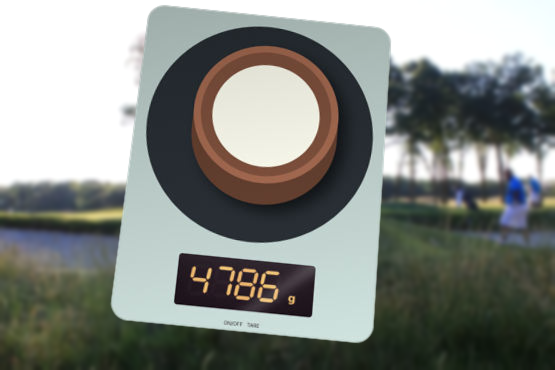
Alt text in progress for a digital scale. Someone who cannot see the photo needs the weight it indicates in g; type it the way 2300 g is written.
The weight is 4786 g
